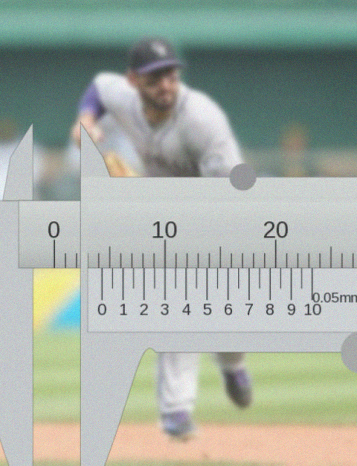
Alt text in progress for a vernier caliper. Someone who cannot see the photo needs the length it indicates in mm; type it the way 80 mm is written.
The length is 4.3 mm
